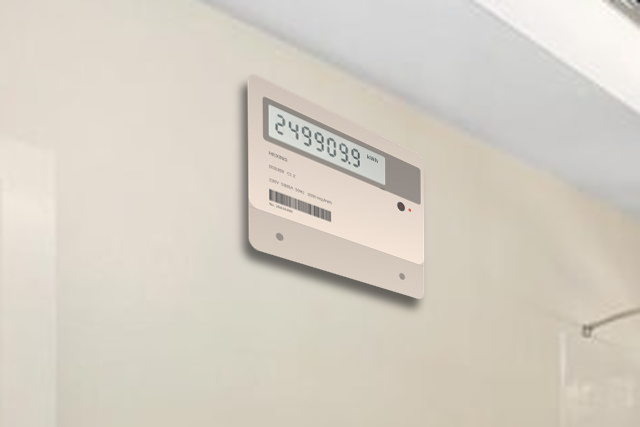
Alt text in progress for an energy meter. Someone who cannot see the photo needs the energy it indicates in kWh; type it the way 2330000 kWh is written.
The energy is 249909.9 kWh
